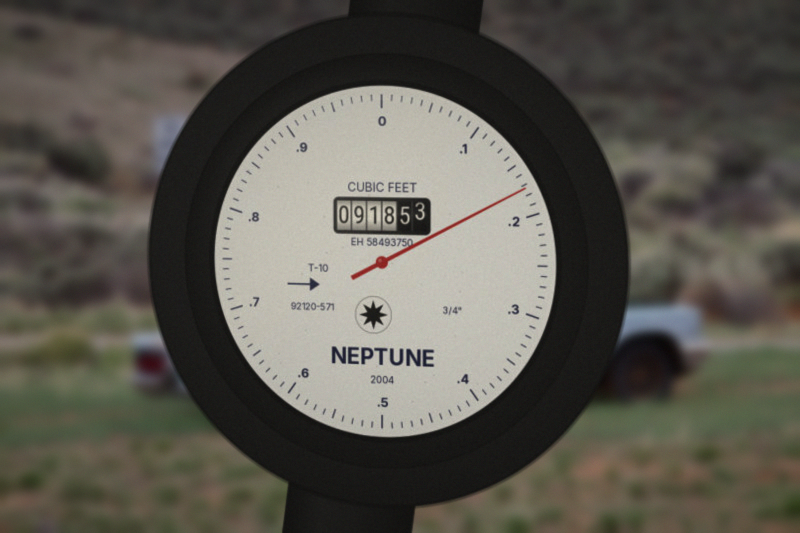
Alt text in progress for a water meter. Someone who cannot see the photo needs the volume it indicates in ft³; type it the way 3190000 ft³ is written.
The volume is 91853.17 ft³
